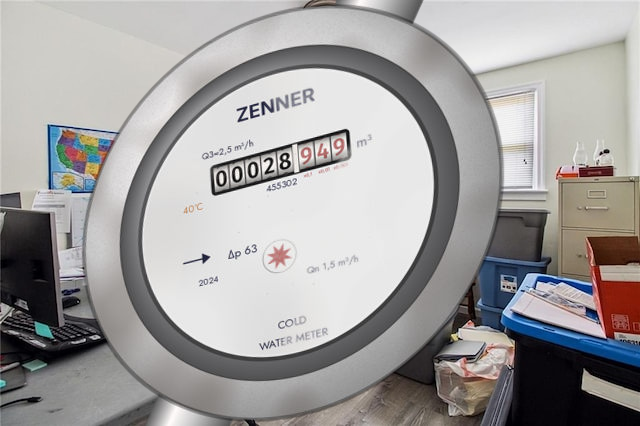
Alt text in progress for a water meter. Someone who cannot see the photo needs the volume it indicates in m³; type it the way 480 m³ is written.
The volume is 28.949 m³
